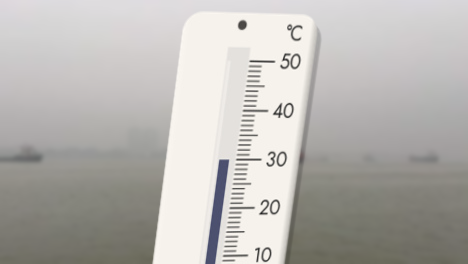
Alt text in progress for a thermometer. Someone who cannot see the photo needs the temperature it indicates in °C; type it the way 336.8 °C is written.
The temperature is 30 °C
